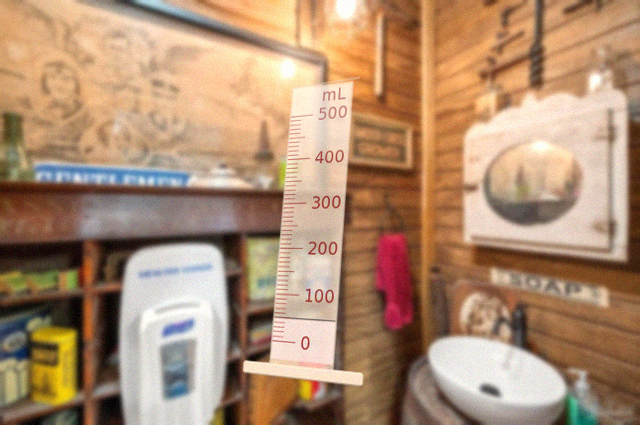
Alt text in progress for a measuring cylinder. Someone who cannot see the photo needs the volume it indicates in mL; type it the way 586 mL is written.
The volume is 50 mL
